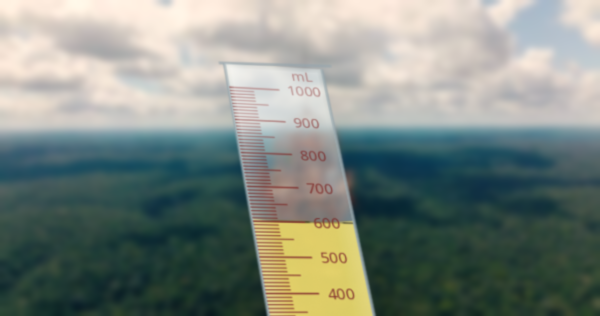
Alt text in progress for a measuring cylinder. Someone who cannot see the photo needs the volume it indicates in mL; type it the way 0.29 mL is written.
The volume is 600 mL
